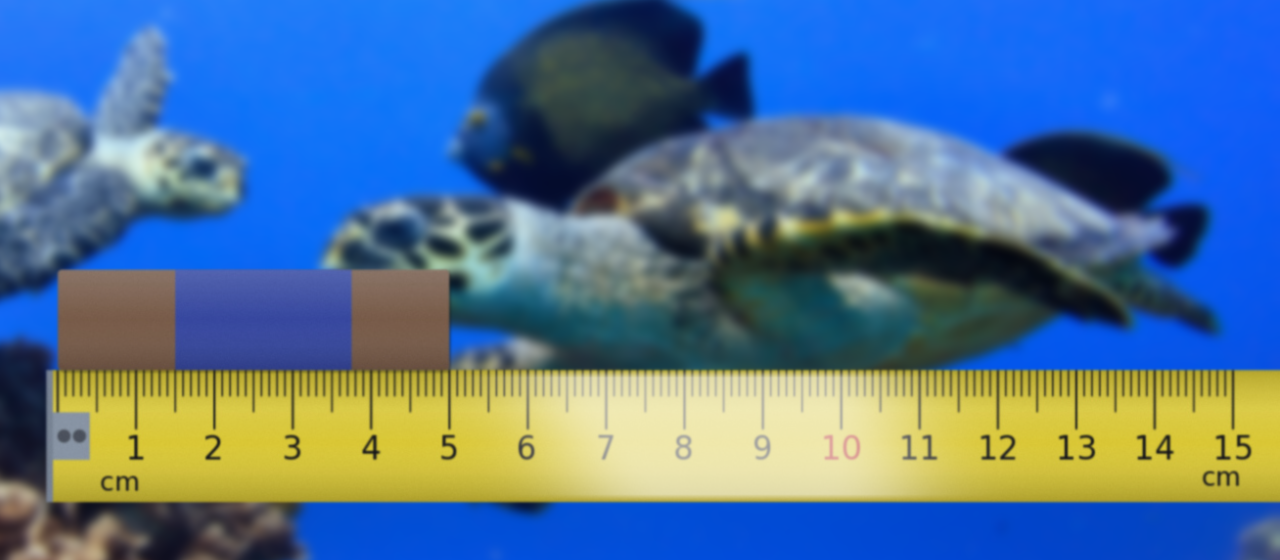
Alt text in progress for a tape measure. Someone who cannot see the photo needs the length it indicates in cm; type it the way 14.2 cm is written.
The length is 5 cm
